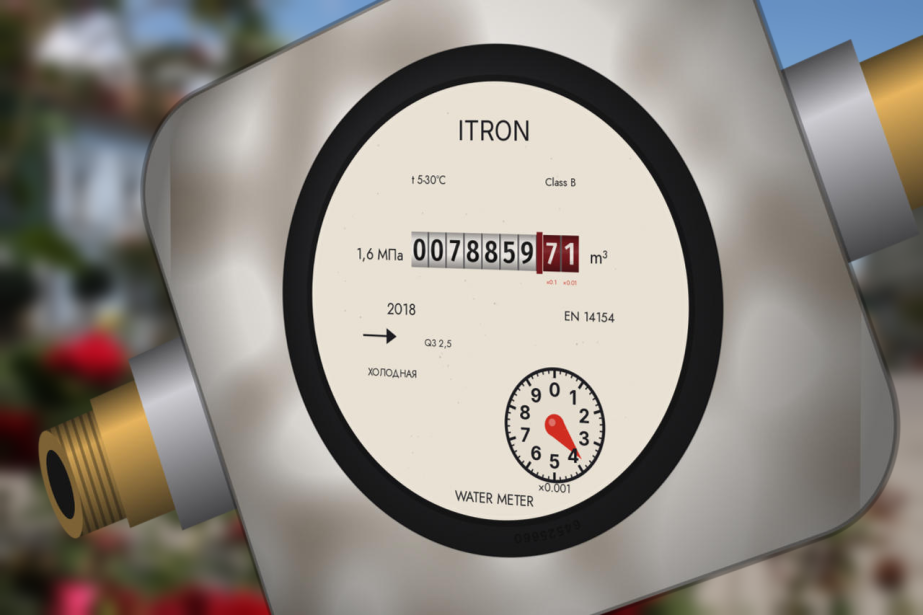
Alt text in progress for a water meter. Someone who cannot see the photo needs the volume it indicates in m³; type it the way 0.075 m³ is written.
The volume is 78859.713 m³
